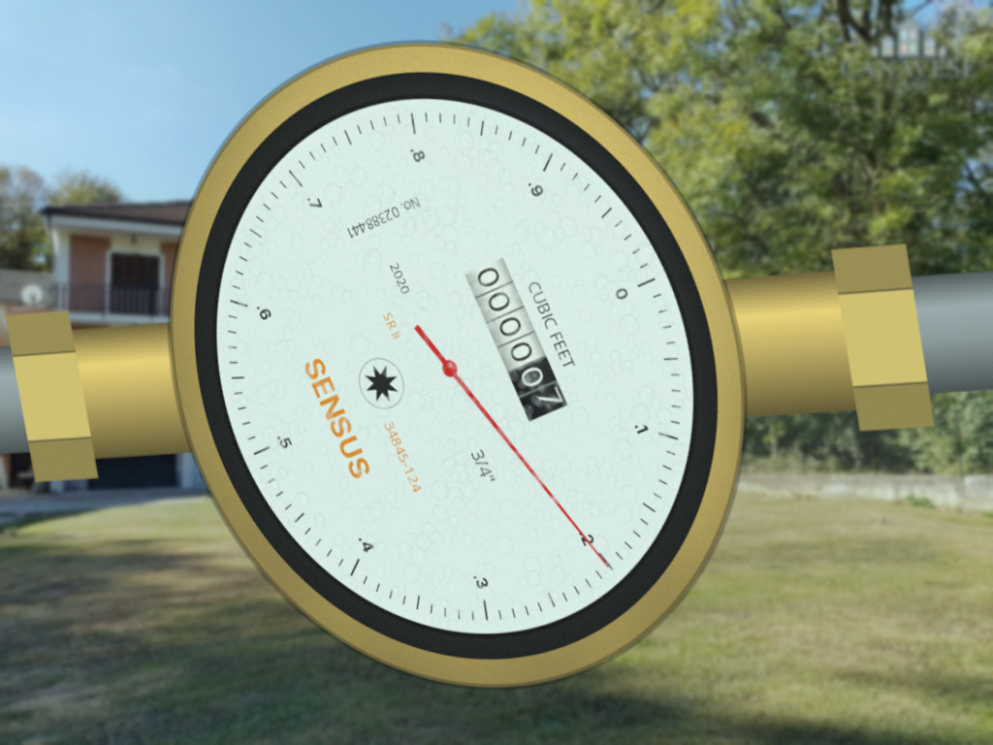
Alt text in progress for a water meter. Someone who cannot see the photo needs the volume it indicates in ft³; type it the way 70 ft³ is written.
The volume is 7.20 ft³
